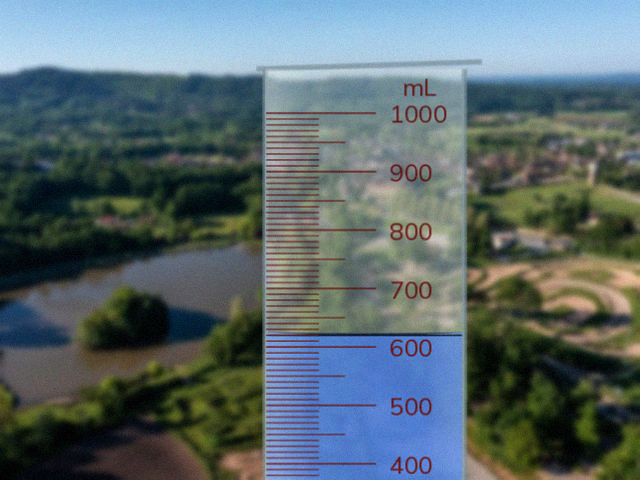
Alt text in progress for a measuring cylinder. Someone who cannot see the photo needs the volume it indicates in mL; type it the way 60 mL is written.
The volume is 620 mL
